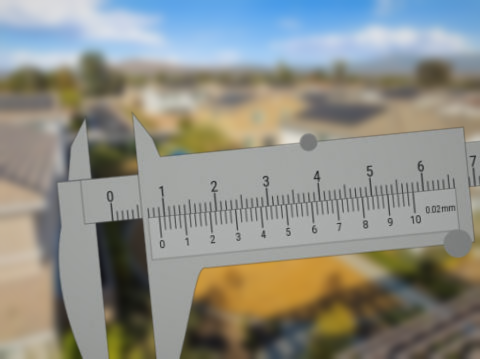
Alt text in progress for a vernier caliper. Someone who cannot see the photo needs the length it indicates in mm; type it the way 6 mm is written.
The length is 9.0 mm
